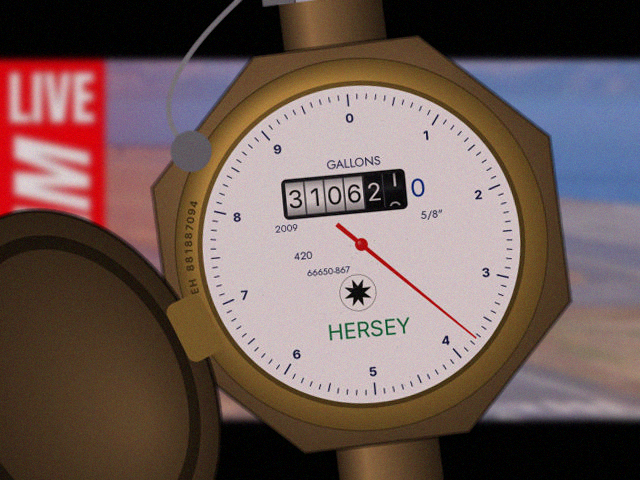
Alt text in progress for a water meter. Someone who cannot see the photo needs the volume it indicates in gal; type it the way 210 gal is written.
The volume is 3106213.7 gal
